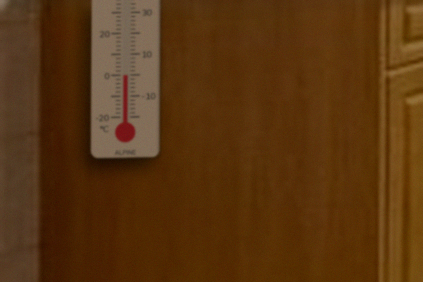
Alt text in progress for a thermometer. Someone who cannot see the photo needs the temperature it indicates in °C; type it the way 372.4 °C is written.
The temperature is 0 °C
